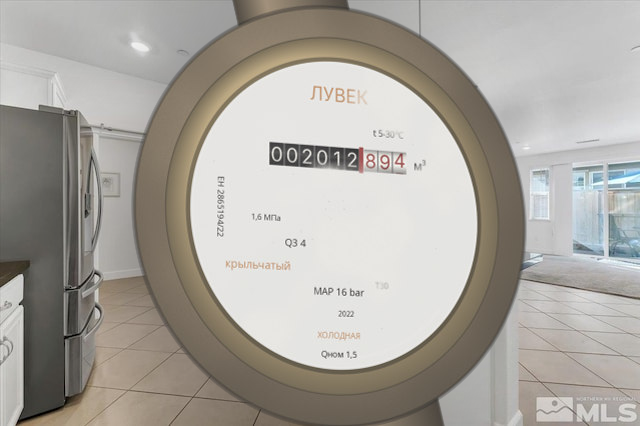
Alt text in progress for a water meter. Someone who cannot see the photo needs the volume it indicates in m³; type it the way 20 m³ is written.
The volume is 2012.894 m³
